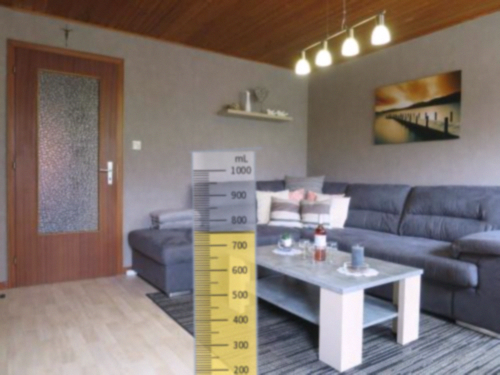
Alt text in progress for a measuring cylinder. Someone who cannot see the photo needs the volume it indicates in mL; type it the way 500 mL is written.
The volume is 750 mL
